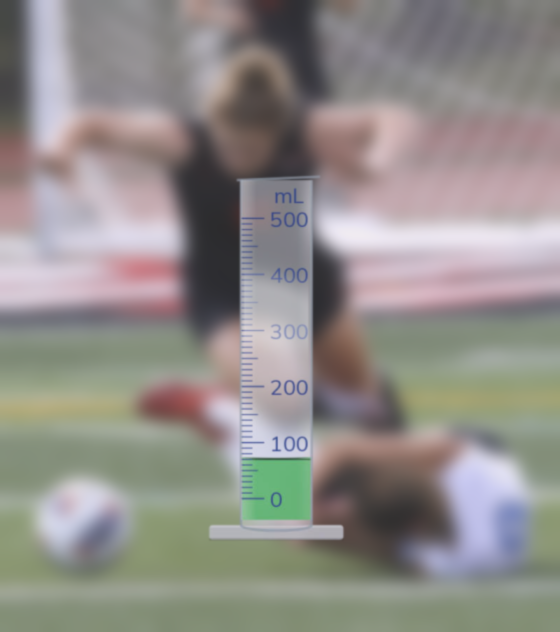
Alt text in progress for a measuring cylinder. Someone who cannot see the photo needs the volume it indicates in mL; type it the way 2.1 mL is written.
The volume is 70 mL
